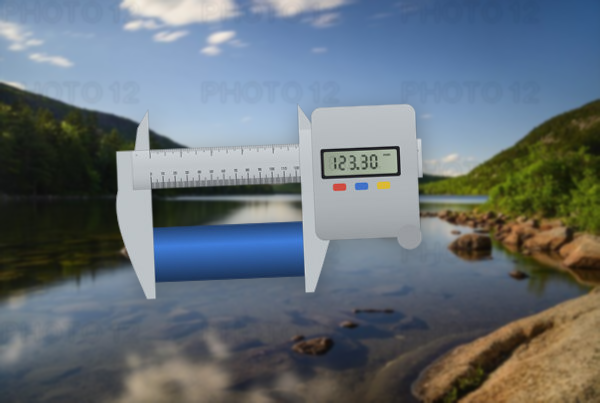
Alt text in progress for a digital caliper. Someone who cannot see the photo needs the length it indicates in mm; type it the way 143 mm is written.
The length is 123.30 mm
